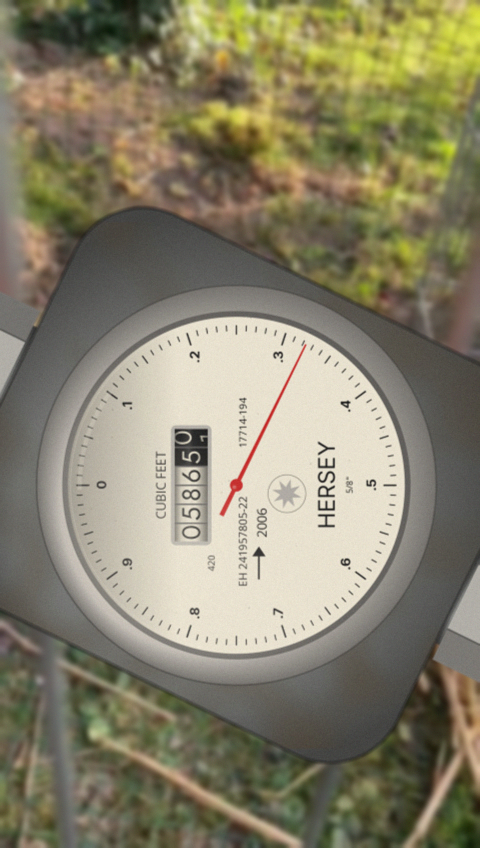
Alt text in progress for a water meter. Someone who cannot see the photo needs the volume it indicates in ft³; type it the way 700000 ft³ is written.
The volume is 58650.32 ft³
